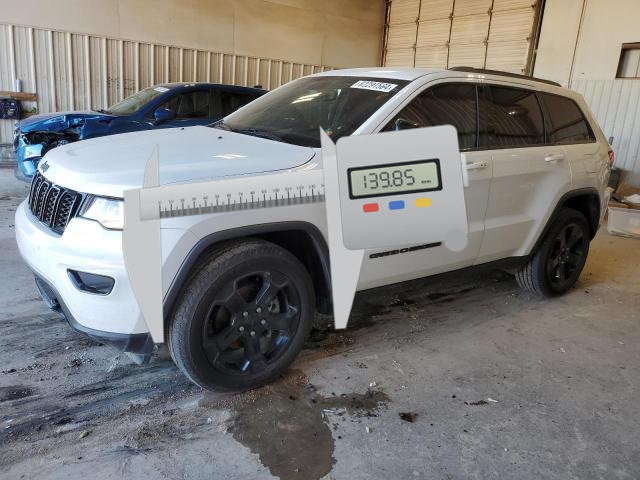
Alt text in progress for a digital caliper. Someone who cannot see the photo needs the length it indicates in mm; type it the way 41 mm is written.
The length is 139.85 mm
